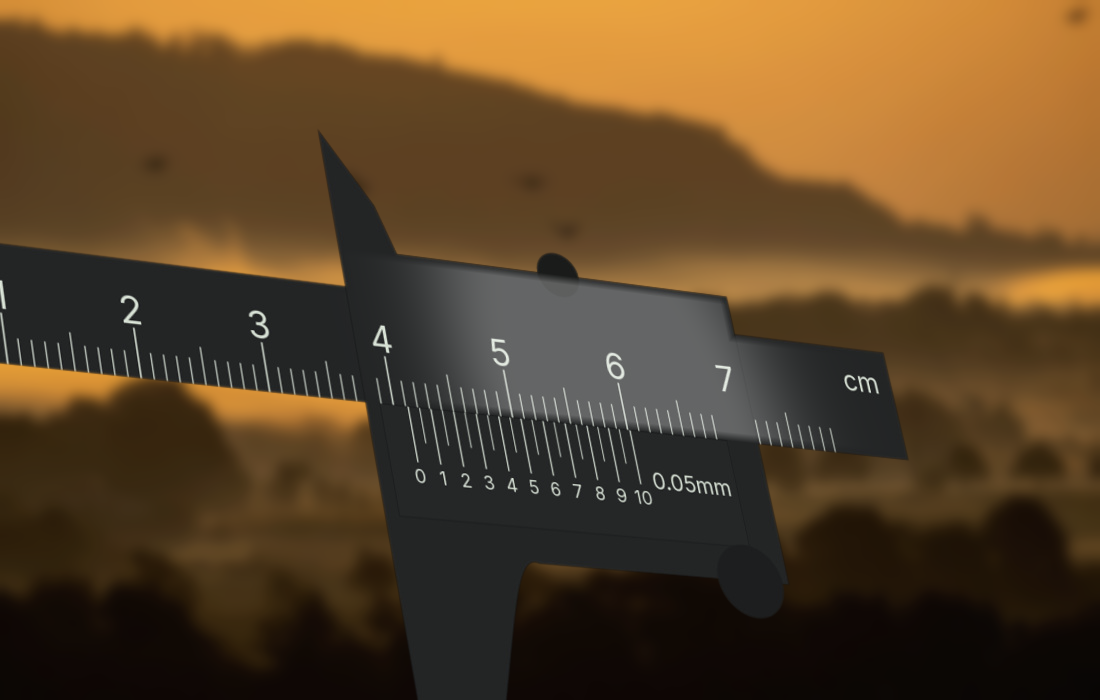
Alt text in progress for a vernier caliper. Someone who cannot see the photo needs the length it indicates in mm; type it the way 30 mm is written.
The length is 41.2 mm
